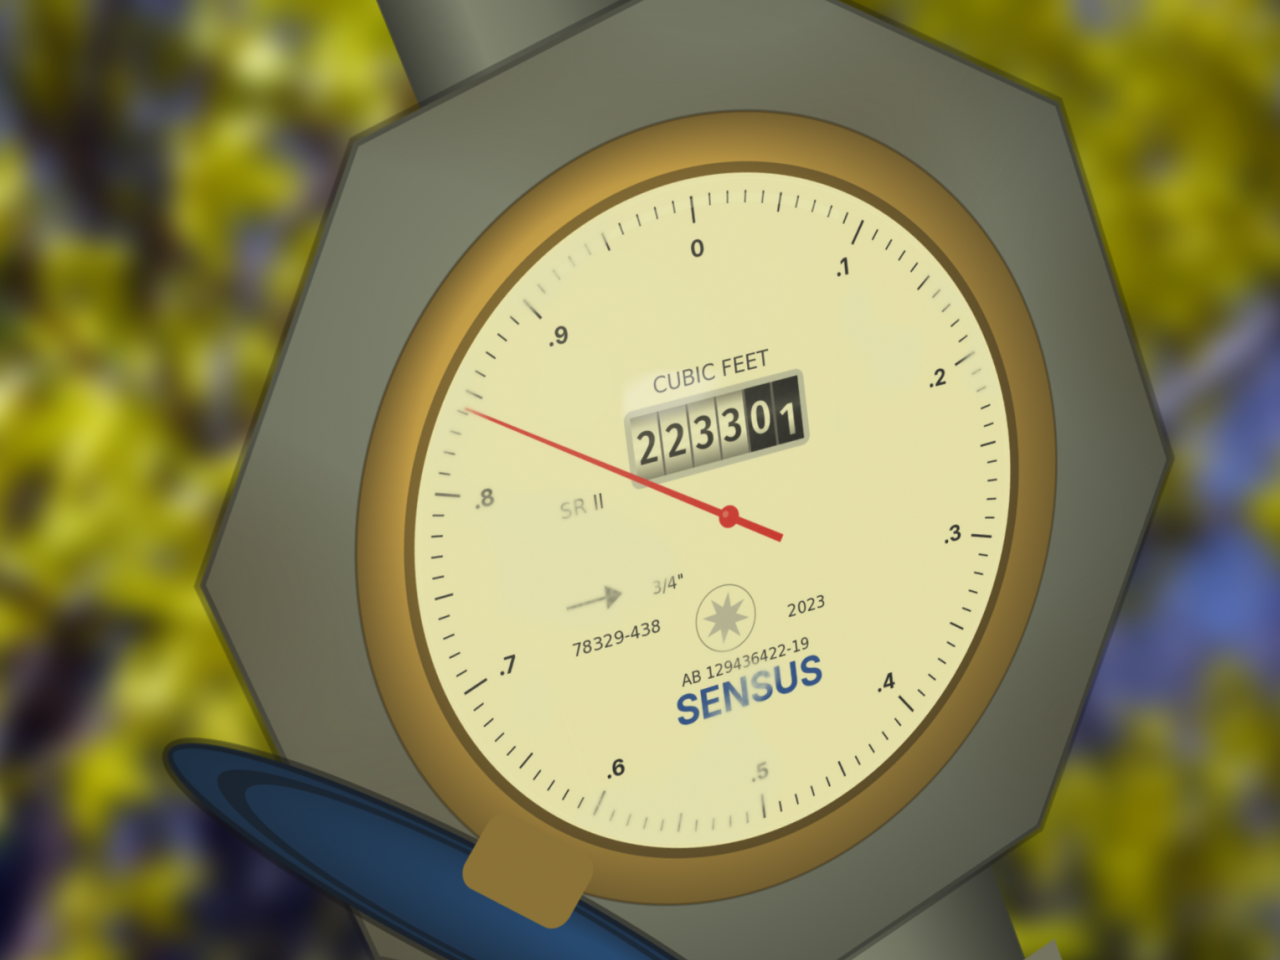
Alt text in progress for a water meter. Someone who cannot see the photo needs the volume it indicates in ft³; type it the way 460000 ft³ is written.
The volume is 223300.84 ft³
